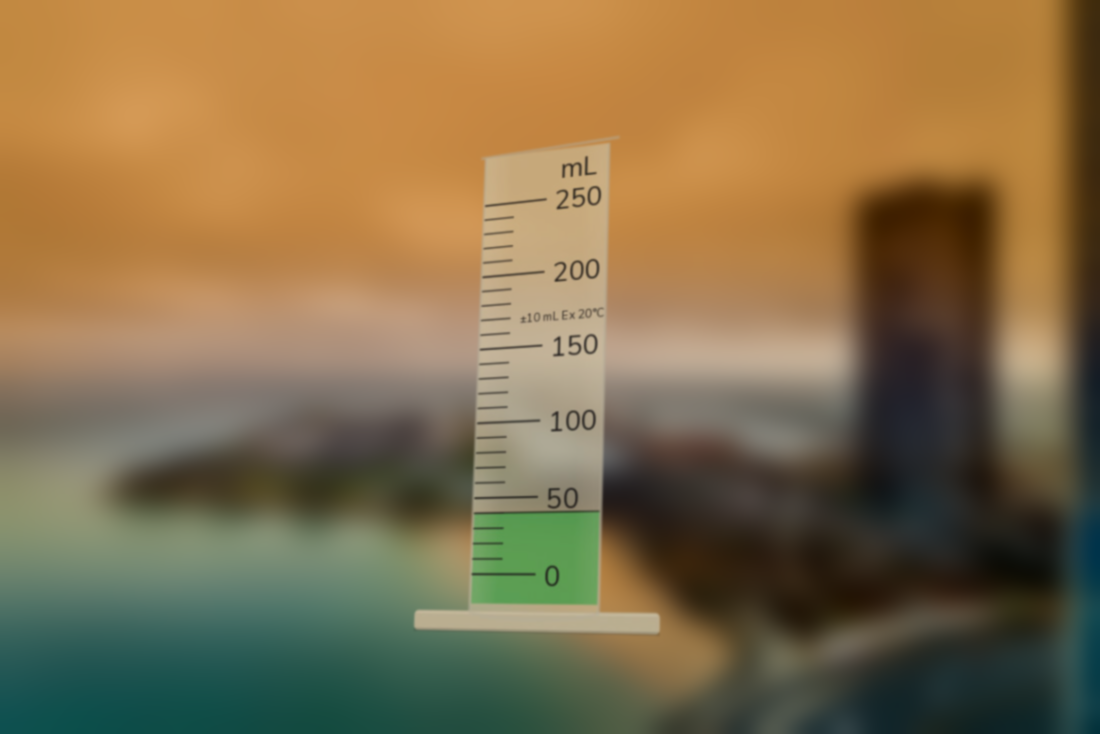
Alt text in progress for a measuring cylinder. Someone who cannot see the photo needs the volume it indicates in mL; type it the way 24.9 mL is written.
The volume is 40 mL
